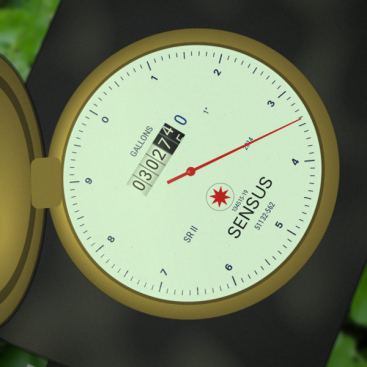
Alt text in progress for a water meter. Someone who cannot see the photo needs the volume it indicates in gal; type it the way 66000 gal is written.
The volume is 302743.4 gal
